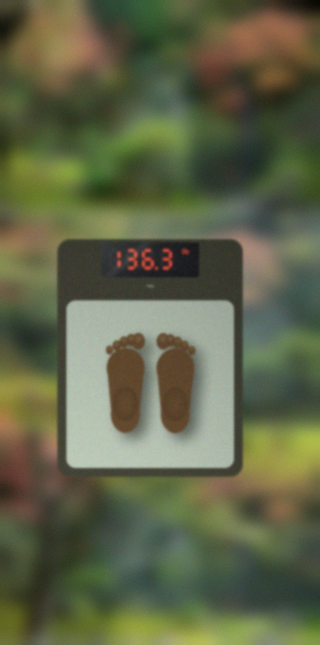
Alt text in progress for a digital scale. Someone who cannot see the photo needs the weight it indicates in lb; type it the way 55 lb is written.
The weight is 136.3 lb
